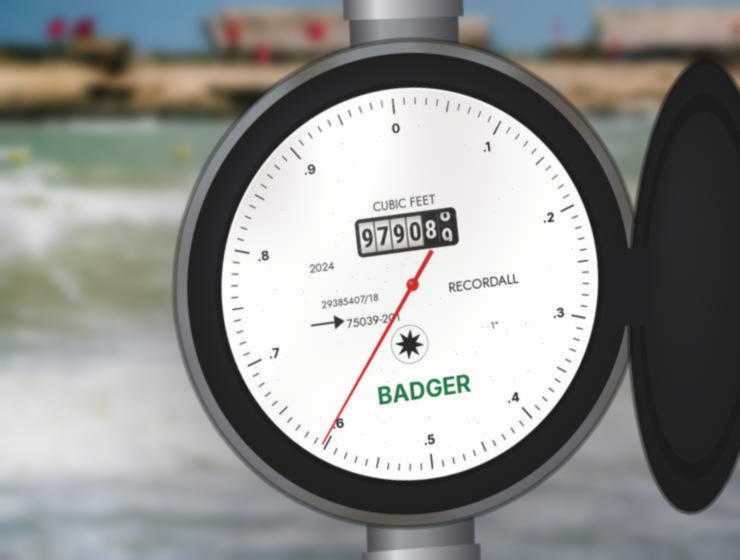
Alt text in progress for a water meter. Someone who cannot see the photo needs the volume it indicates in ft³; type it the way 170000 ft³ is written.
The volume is 979088.60 ft³
